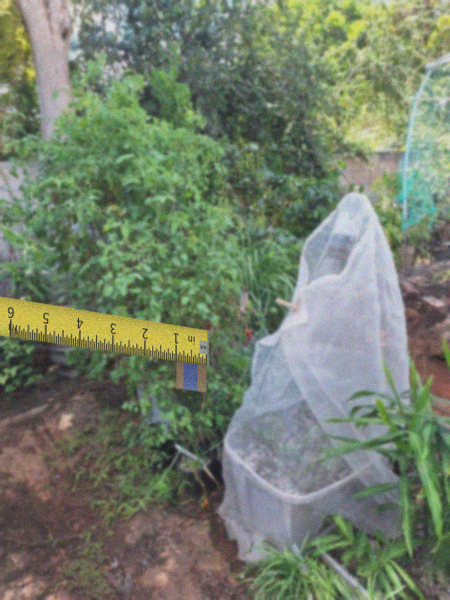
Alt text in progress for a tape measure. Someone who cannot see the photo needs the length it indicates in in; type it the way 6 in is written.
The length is 1 in
